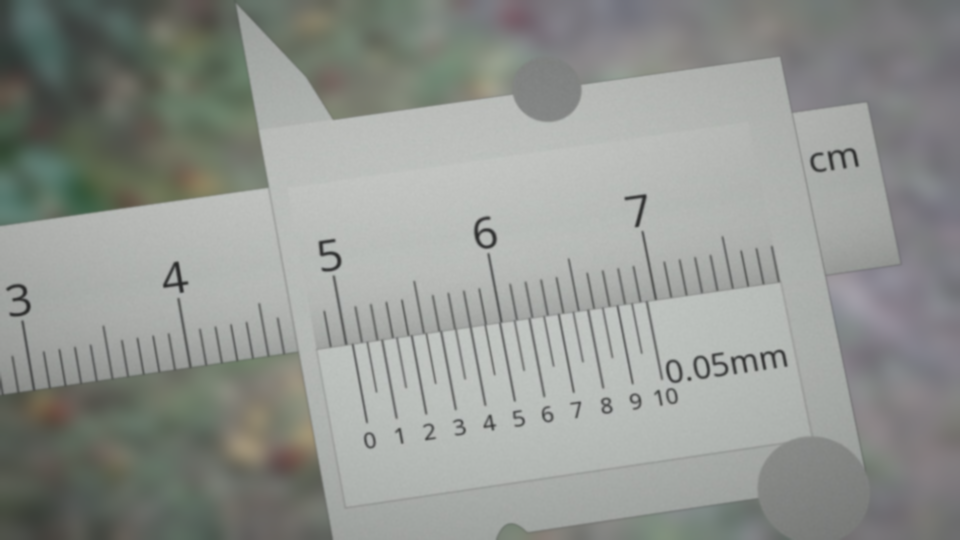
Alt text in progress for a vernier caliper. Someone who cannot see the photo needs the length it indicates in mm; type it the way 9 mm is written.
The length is 50.4 mm
